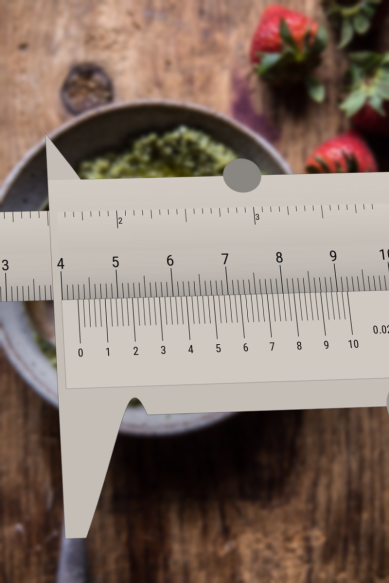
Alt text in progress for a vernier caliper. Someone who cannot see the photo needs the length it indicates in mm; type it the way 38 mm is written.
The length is 42.8 mm
